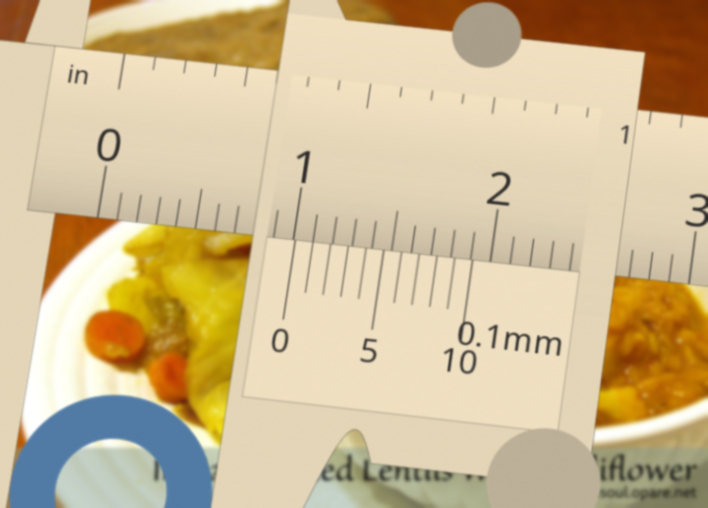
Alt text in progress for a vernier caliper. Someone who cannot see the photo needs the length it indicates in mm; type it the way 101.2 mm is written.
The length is 10.1 mm
